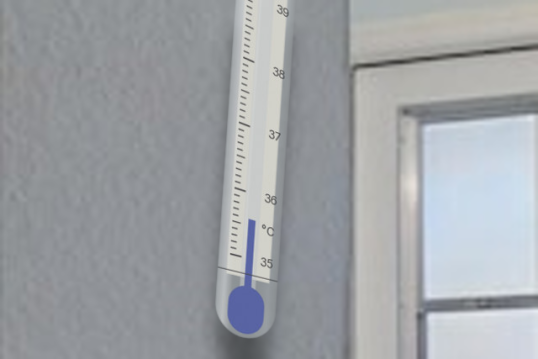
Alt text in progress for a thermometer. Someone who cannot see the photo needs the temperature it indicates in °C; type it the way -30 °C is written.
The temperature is 35.6 °C
